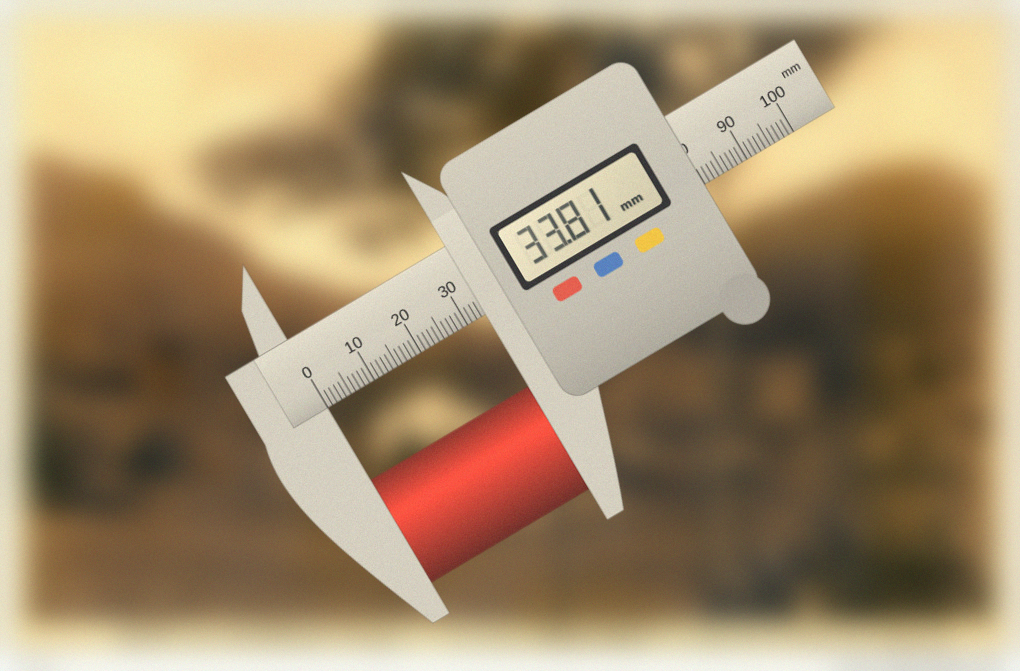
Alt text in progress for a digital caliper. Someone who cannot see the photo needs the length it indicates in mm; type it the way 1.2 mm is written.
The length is 33.81 mm
